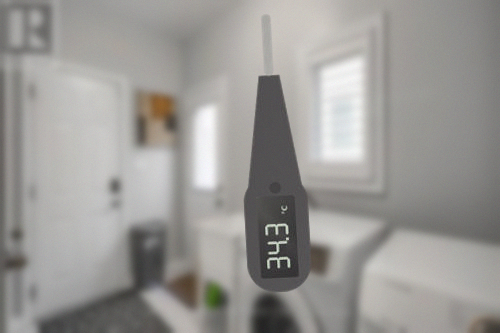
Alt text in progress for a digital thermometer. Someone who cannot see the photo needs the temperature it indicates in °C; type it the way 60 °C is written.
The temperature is 34.3 °C
